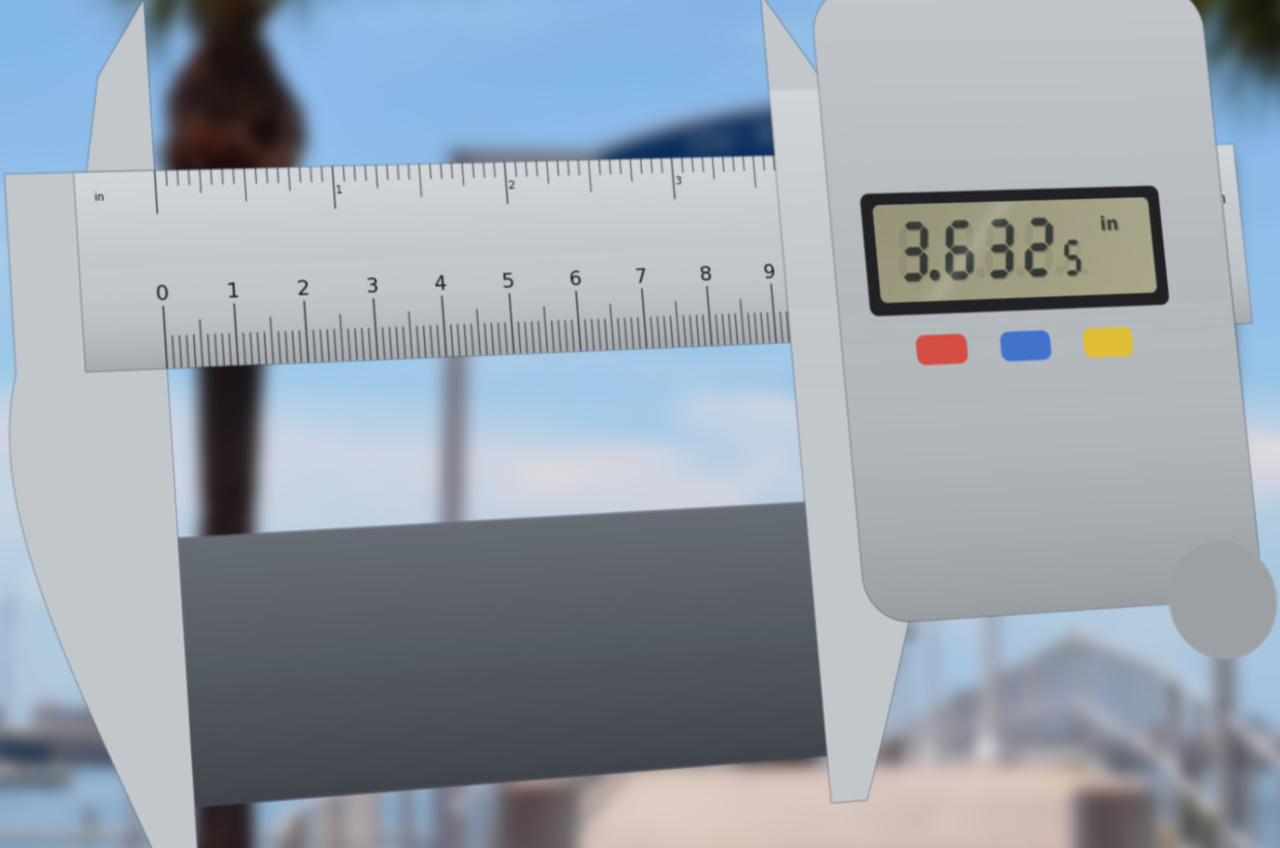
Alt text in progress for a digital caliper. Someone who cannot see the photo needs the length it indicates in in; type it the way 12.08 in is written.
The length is 3.6325 in
